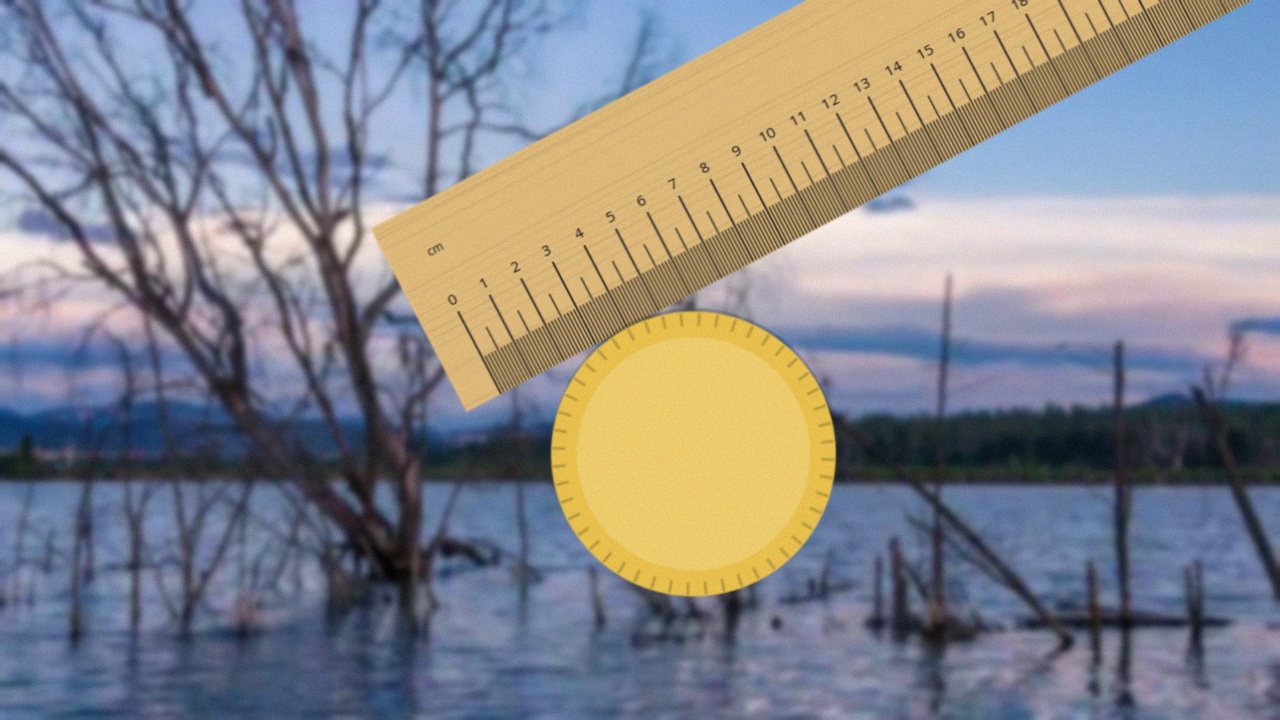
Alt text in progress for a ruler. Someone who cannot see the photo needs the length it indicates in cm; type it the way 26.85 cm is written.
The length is 8 cm
